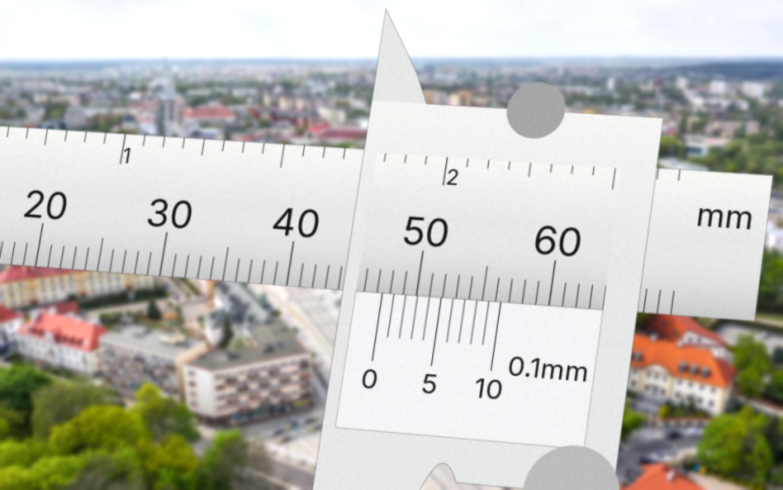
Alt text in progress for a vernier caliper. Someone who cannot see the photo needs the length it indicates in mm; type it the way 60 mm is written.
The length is 47.4 mm
